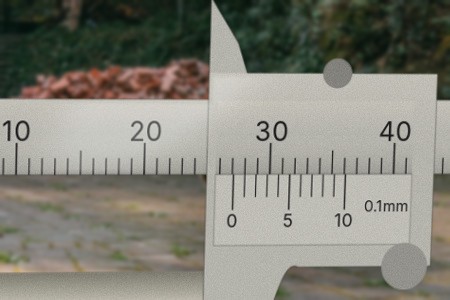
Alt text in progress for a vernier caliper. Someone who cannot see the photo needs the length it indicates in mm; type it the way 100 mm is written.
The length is 27.1 mm
